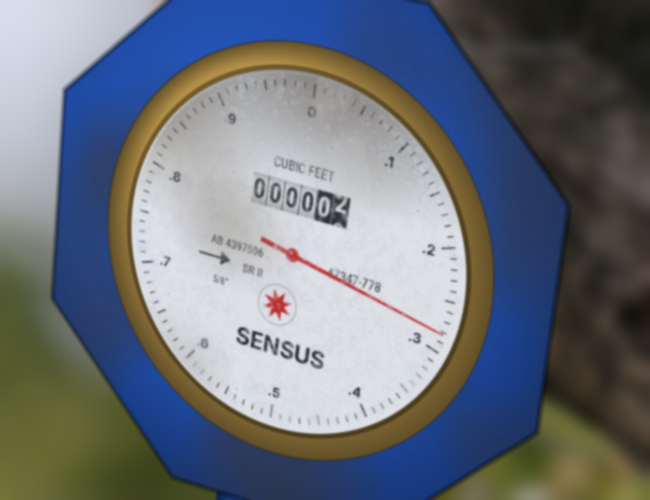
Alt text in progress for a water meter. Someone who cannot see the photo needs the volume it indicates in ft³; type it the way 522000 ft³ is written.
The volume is 2.28 ft³
